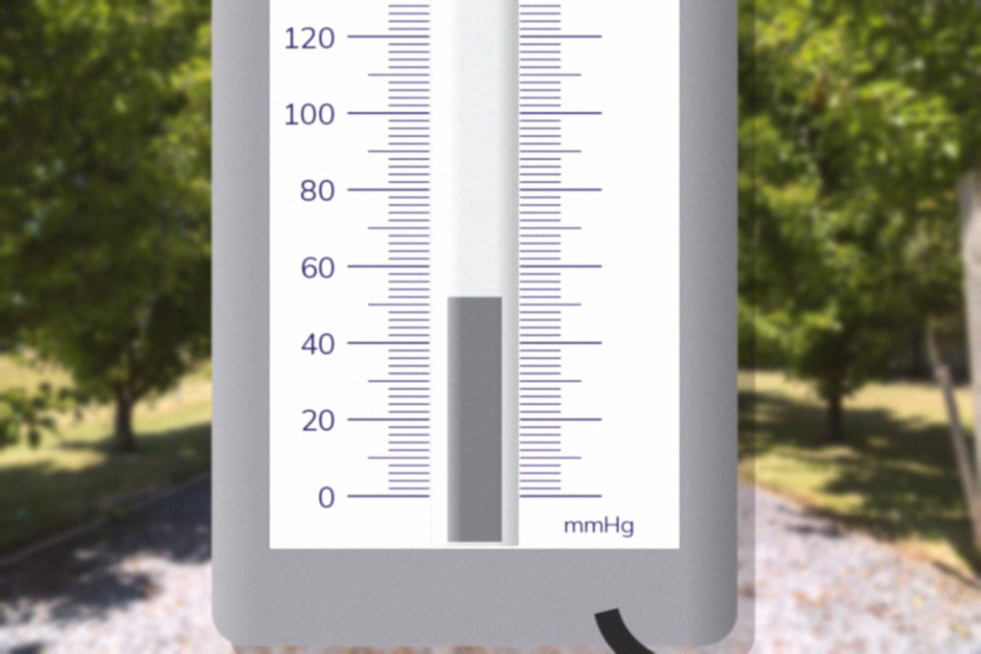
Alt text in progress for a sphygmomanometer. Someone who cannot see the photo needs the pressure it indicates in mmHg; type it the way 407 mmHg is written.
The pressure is 52 mmHg
